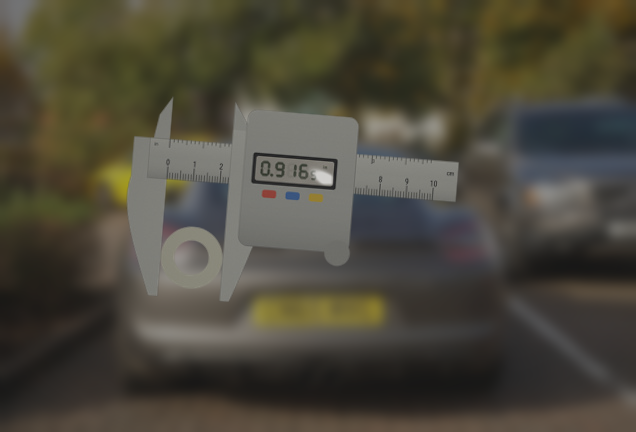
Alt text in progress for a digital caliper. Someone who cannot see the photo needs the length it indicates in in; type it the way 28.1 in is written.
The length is 0.9165 in
